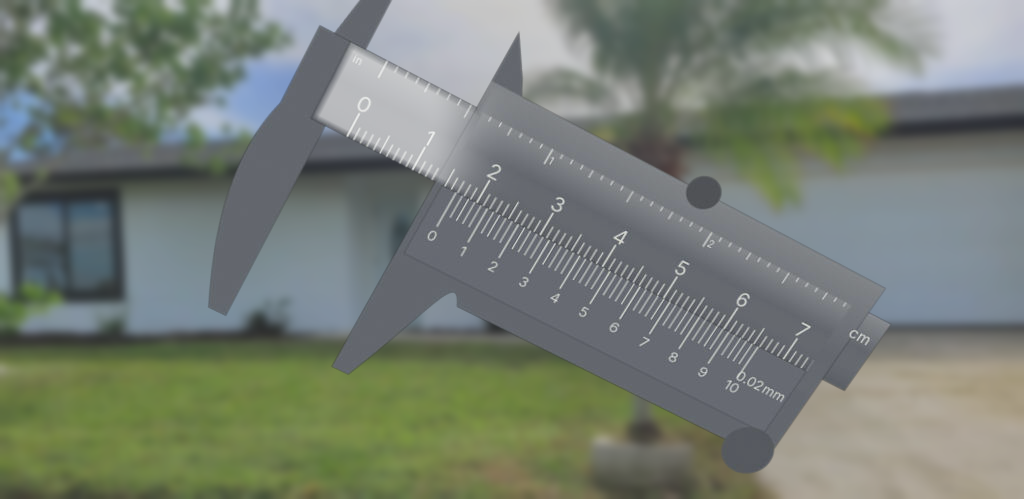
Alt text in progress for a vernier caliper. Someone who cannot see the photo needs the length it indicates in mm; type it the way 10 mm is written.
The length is 16.8 mm
